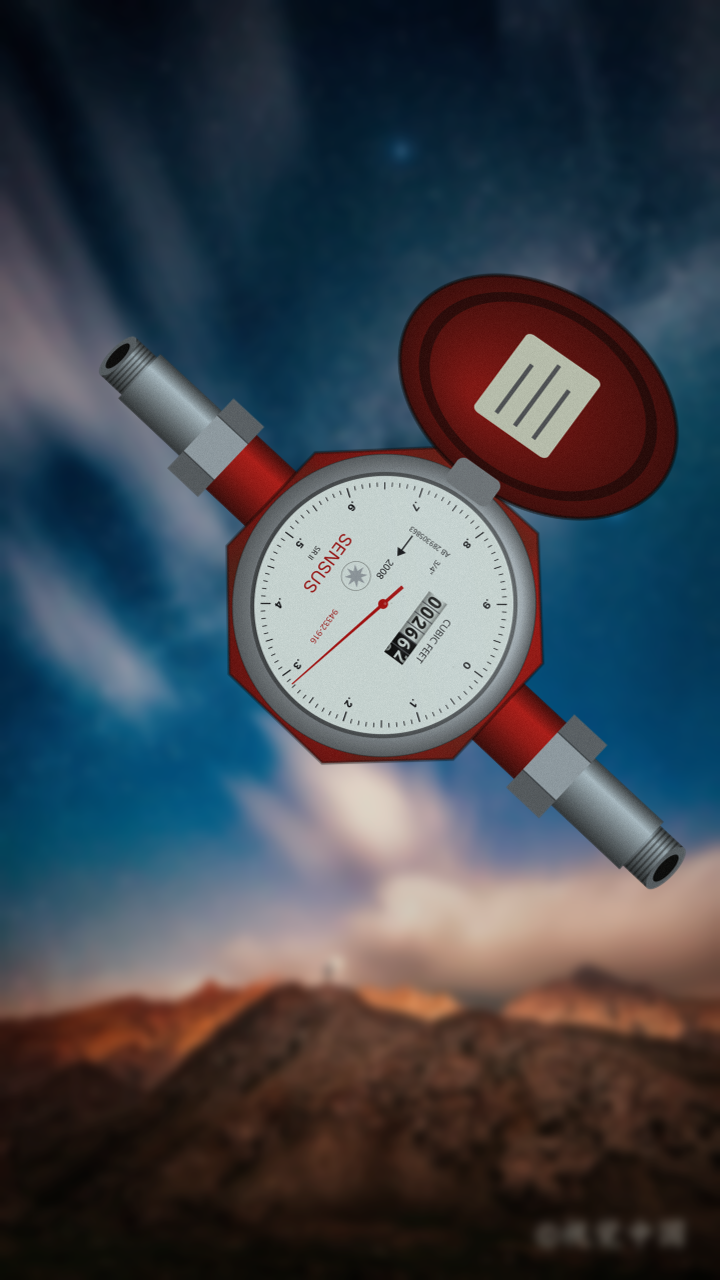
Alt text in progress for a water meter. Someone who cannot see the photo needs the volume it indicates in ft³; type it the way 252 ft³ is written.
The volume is 2662.28 ft³
